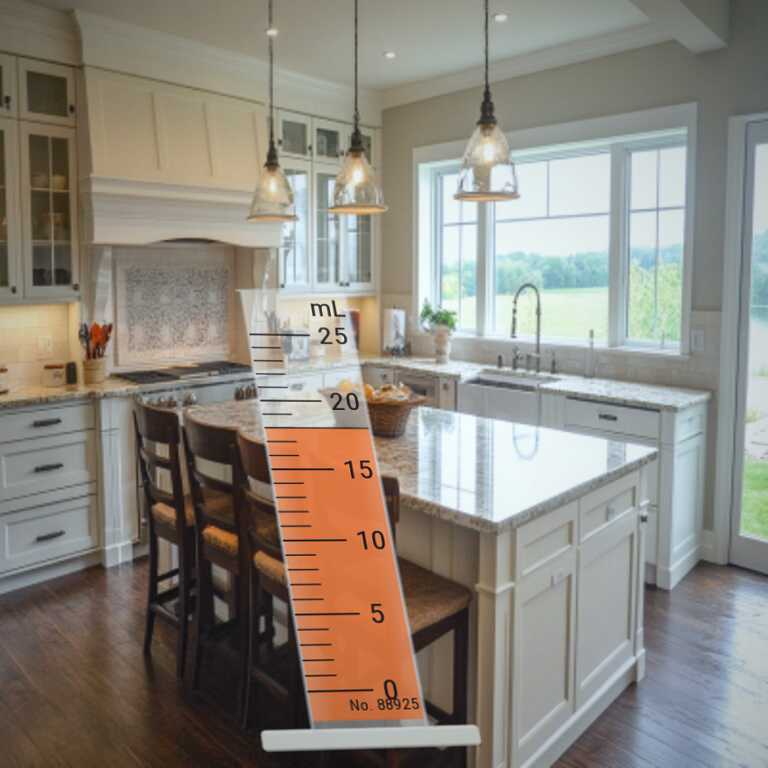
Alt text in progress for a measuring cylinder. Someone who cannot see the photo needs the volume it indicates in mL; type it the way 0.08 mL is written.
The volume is 18 mL
